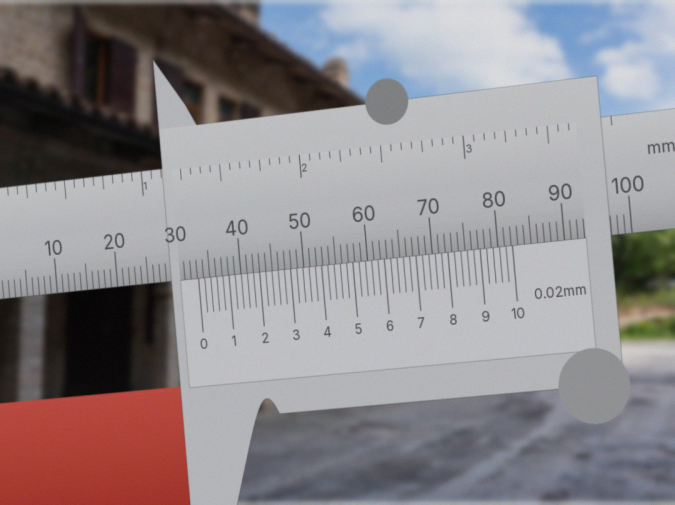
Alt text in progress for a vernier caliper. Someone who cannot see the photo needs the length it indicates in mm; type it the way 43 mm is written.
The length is 33.2 mm
